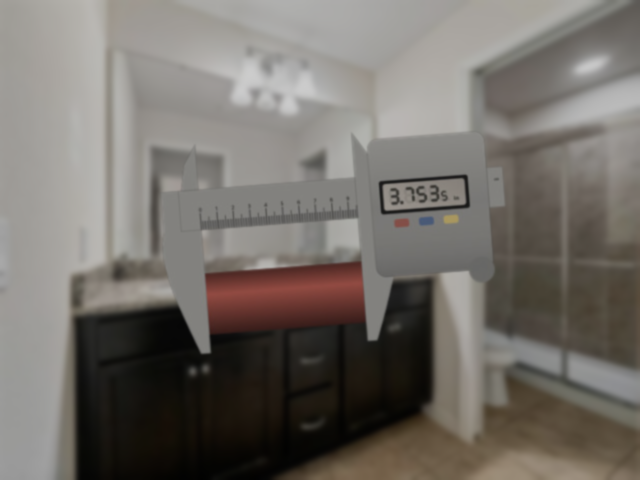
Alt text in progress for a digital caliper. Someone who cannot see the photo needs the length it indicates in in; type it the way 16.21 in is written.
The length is 3.7535 in
